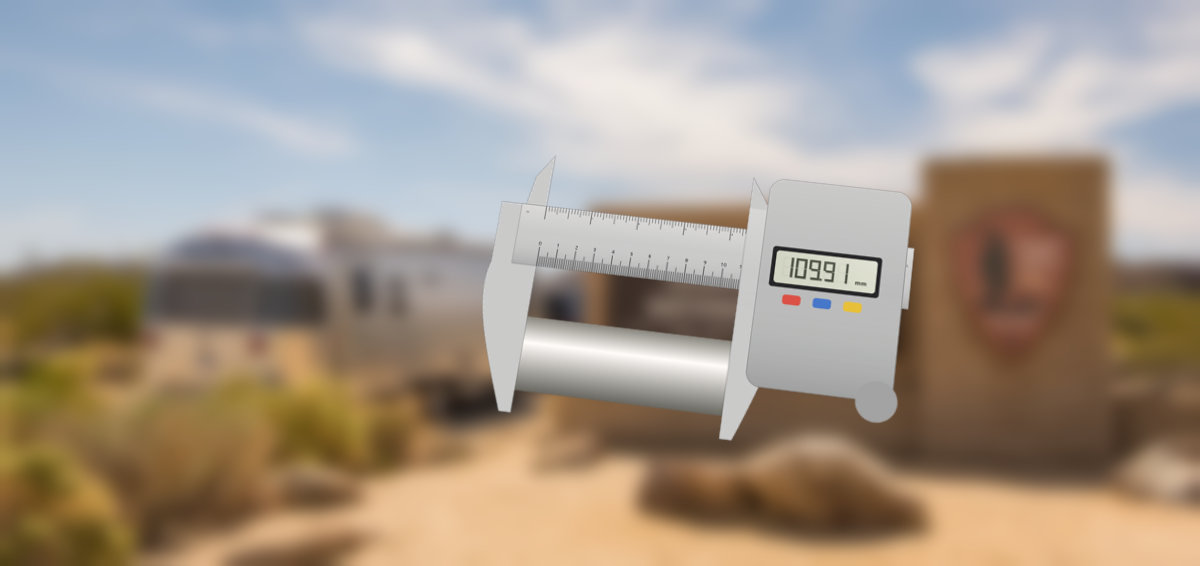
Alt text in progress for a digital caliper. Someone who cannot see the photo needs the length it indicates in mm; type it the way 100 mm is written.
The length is 109.91 mm
